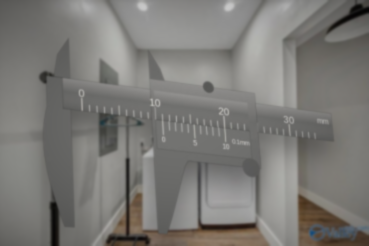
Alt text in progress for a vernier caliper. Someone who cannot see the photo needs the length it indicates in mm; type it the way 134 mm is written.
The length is 11.0 mm
